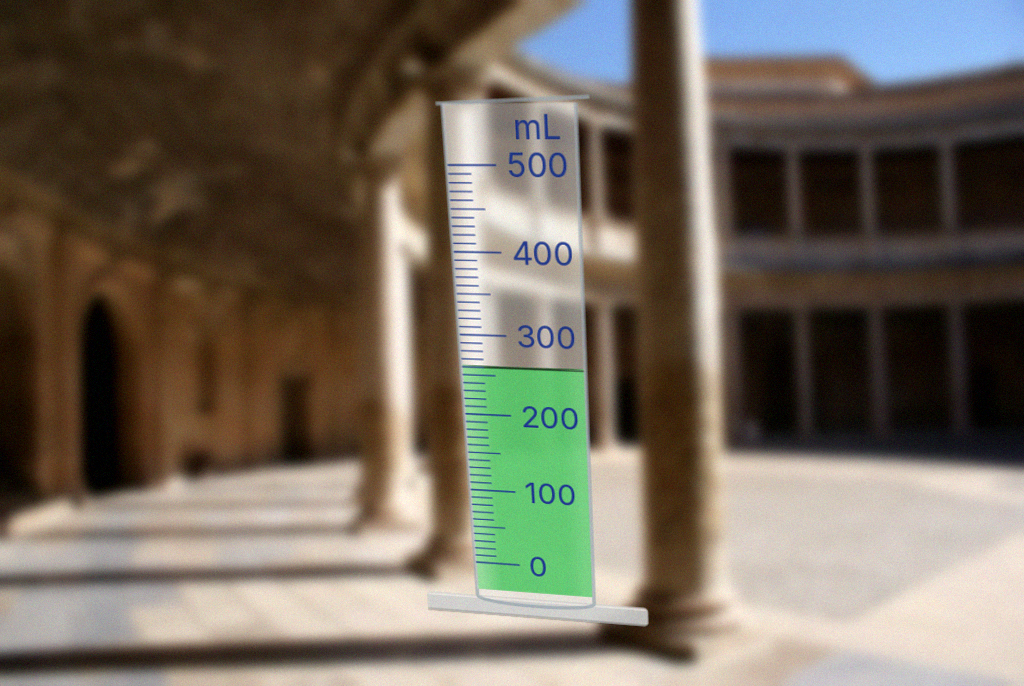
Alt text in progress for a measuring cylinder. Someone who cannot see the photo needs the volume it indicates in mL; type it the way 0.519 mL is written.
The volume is 260 mL
